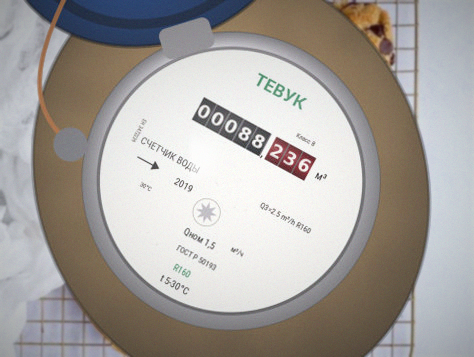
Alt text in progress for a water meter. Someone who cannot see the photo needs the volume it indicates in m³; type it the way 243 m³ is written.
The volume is 88.236 m³
